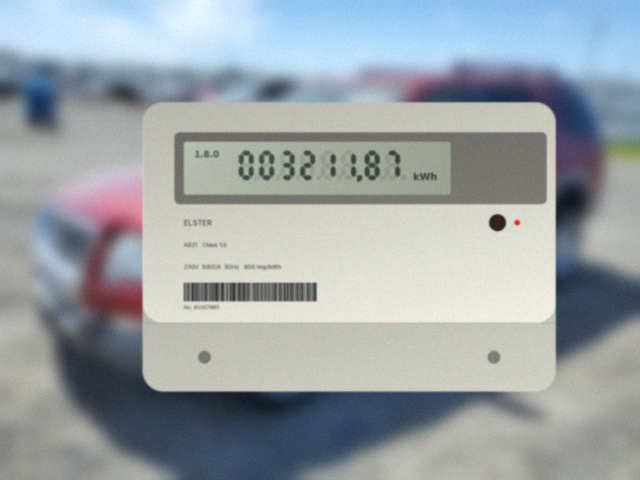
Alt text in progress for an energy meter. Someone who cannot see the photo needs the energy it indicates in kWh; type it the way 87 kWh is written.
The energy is 3211.87 kWh
